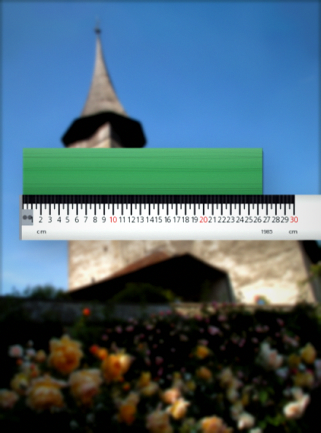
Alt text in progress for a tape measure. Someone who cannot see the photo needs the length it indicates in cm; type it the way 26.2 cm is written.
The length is 26.5 cm
